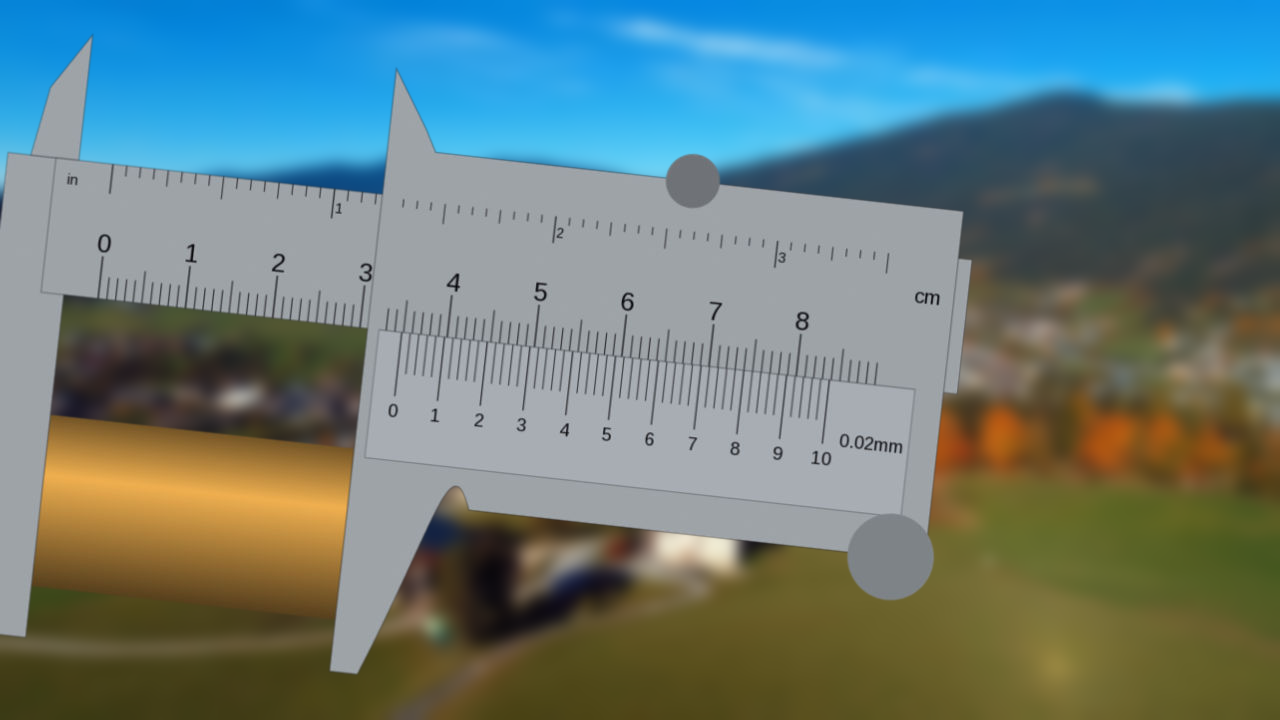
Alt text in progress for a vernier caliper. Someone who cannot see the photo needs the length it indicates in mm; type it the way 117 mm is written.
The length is 34.8 mm
